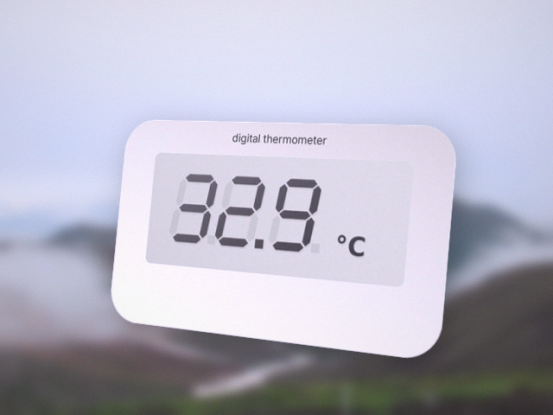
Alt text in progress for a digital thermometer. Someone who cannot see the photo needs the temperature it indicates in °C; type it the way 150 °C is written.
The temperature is 32.9 °C
